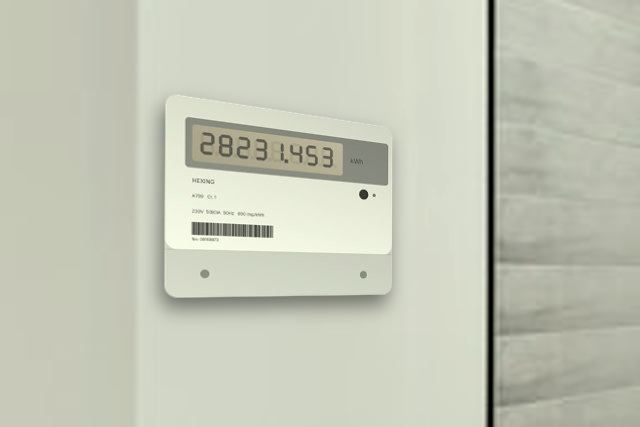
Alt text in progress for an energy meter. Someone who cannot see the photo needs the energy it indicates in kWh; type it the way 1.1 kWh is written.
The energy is 28231.453 kWh
